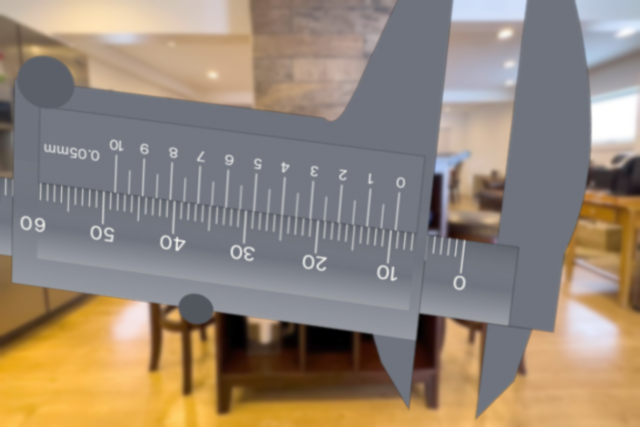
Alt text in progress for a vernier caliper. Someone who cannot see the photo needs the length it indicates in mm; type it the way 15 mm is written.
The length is 9.4 mm
